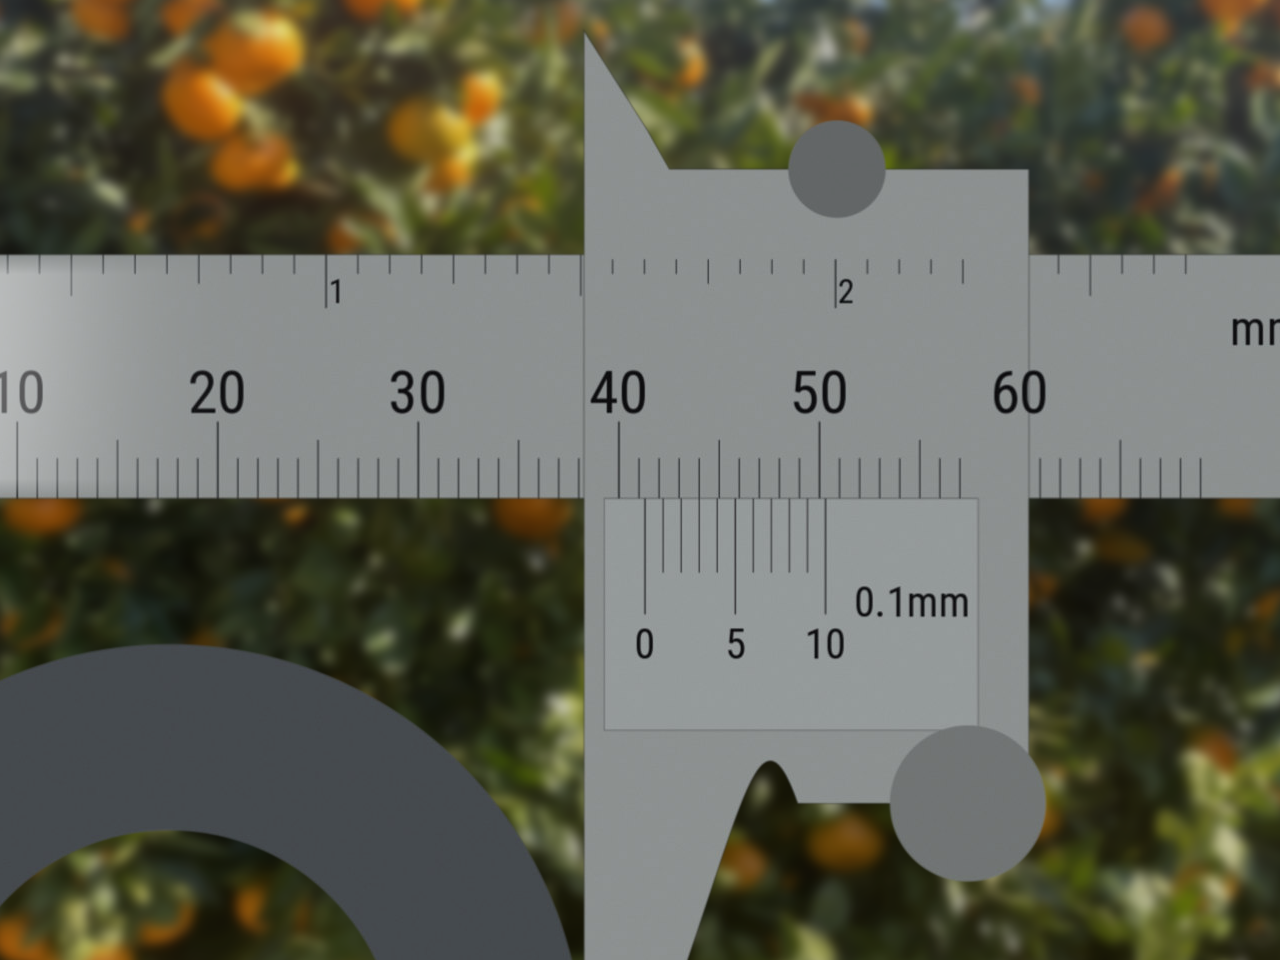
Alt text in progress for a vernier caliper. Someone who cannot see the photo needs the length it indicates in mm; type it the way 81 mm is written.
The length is 41.3 mm
